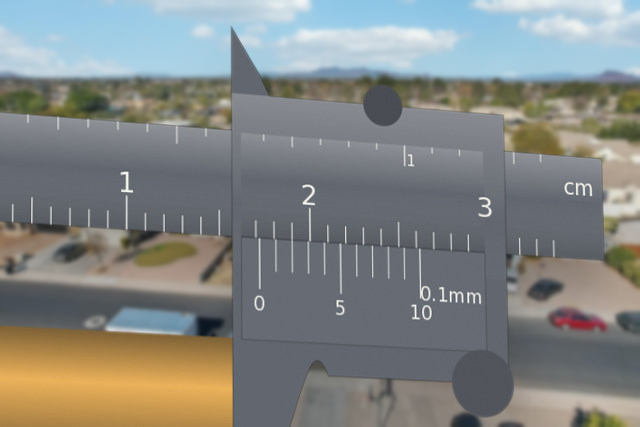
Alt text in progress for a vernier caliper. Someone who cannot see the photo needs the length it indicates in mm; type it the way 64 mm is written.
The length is 17.2 mm
